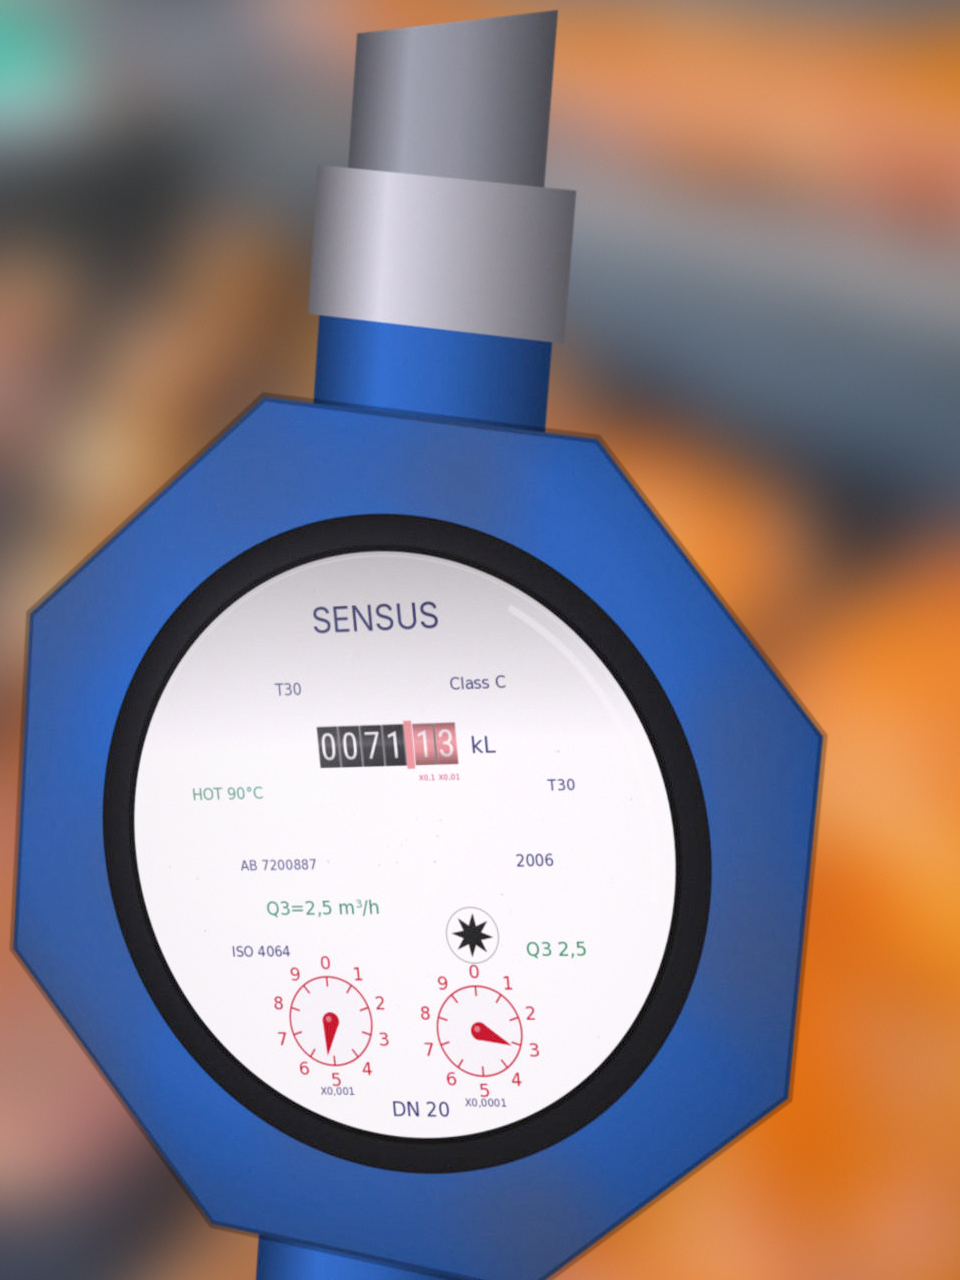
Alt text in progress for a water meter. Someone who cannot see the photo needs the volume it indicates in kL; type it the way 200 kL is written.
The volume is 71.1353 kL
